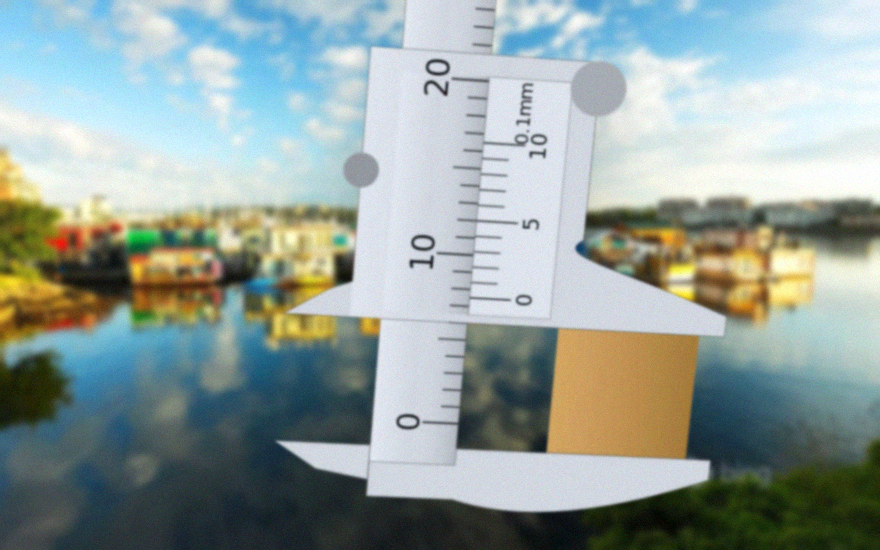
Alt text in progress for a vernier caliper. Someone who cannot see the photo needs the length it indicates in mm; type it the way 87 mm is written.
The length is 7.5 mm
